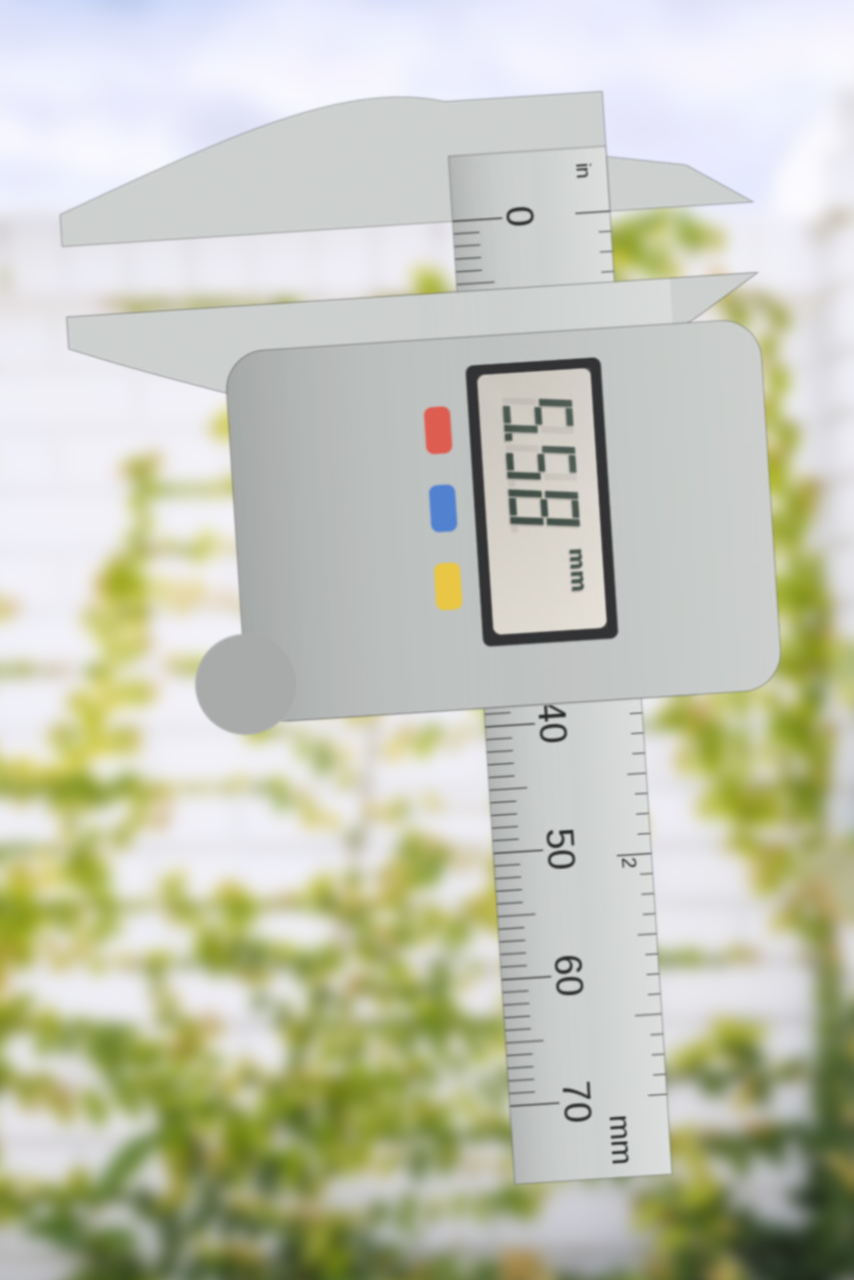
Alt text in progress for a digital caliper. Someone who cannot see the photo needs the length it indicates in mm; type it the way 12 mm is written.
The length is 5.58 mm
